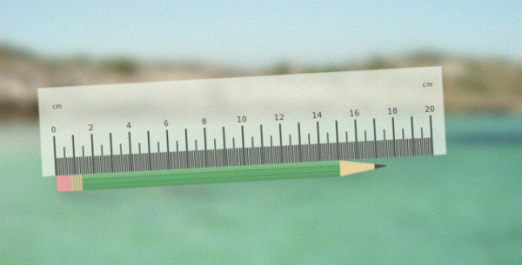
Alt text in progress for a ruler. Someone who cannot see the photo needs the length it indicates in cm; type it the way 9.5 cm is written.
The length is 17.5 cm
